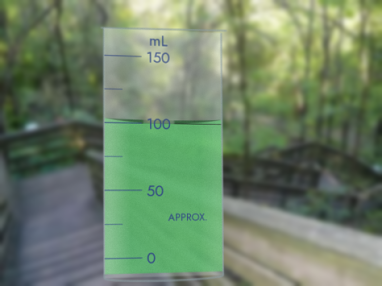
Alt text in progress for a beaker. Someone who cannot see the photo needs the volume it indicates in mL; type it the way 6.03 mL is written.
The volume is 100 mL
